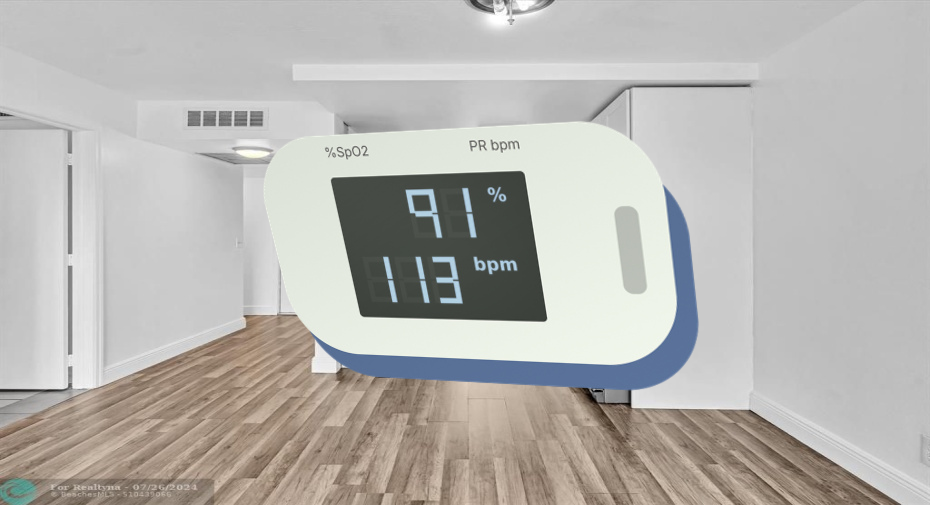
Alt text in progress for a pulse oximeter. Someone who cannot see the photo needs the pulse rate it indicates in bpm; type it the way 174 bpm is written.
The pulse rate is 113 bpm
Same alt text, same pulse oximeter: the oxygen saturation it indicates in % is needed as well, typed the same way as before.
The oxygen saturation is 91 %
